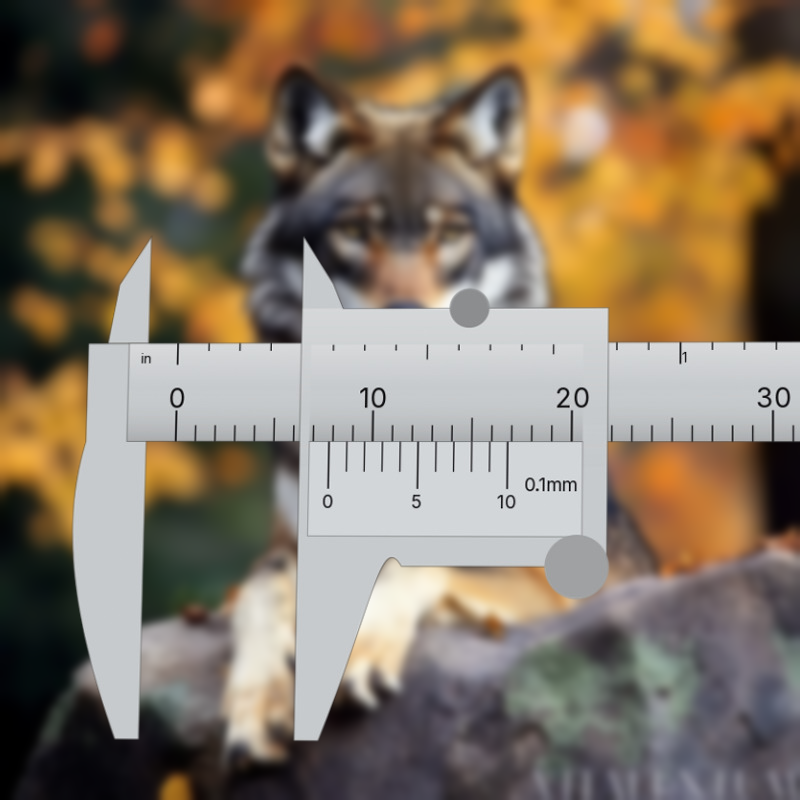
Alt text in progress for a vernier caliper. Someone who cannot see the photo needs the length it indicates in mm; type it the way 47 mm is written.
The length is 7.8 mm
